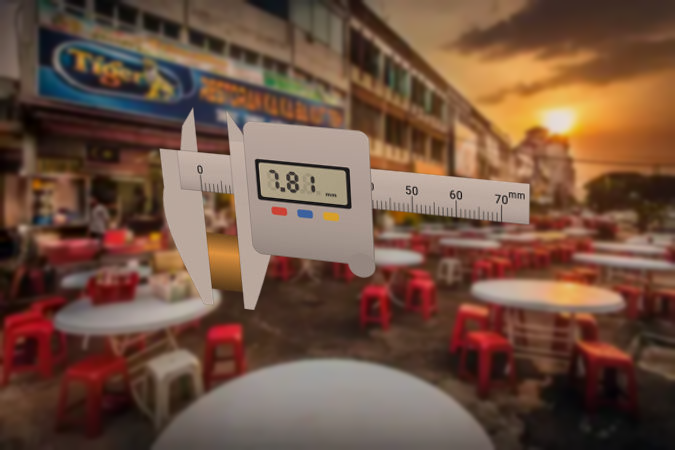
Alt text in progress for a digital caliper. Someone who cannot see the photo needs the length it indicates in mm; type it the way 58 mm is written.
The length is 7.81 mm
